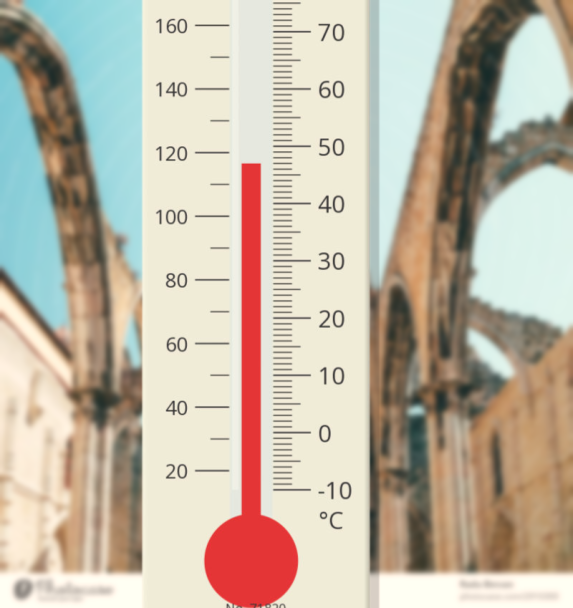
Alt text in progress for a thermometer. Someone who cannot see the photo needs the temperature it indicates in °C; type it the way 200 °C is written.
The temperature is 47 °C
